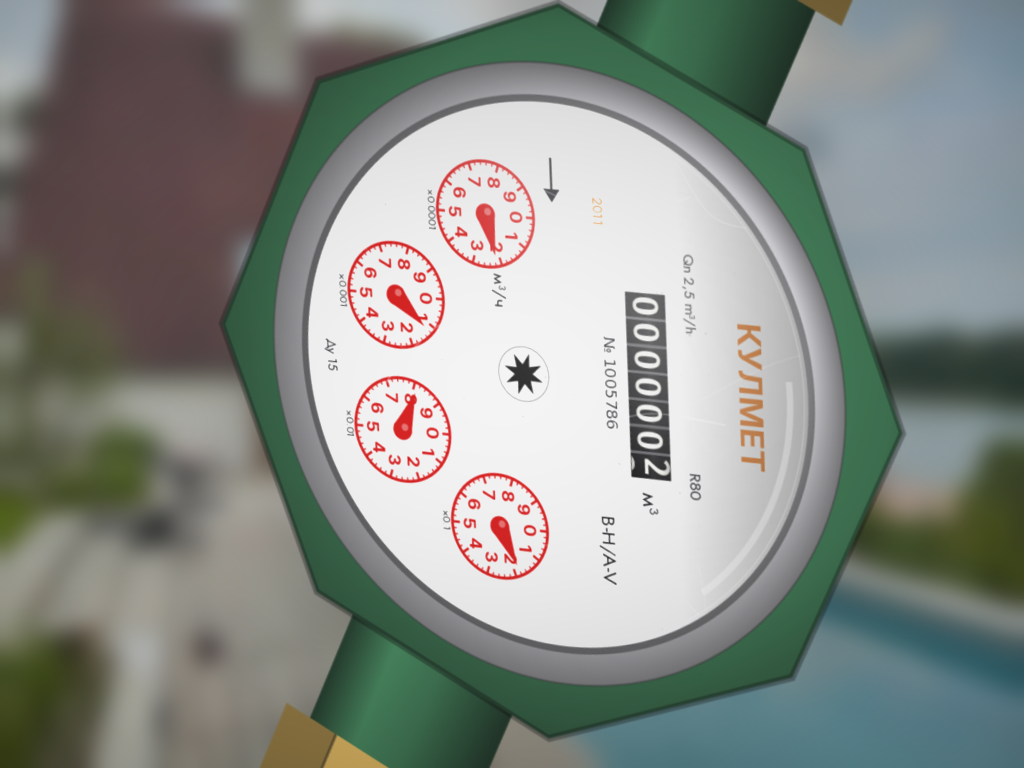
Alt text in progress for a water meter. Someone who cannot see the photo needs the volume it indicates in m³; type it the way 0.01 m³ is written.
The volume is 2.1812 m³
